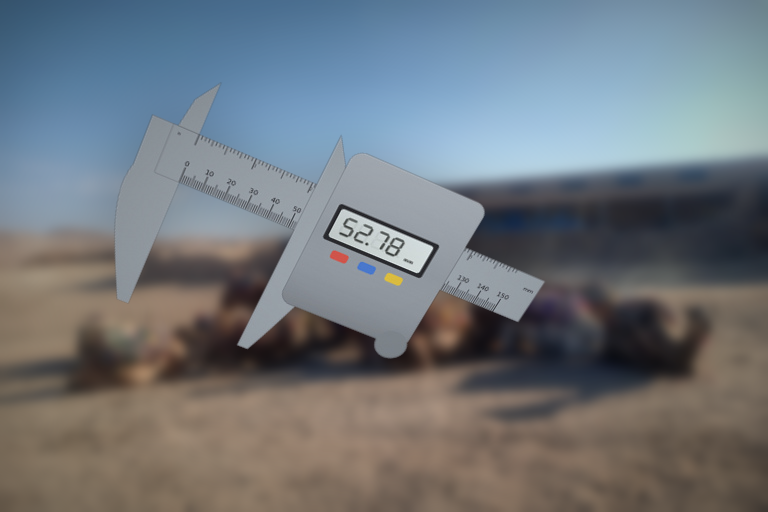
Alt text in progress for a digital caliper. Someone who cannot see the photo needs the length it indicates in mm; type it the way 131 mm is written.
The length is 52.78 mm
